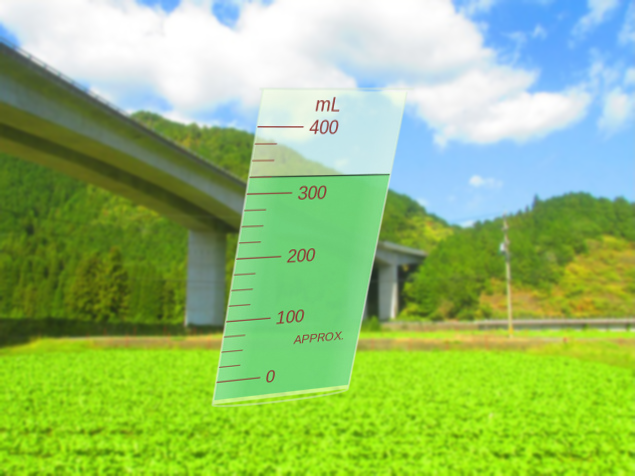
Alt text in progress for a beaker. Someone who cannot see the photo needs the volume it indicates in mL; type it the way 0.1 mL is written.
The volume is 325 mL
